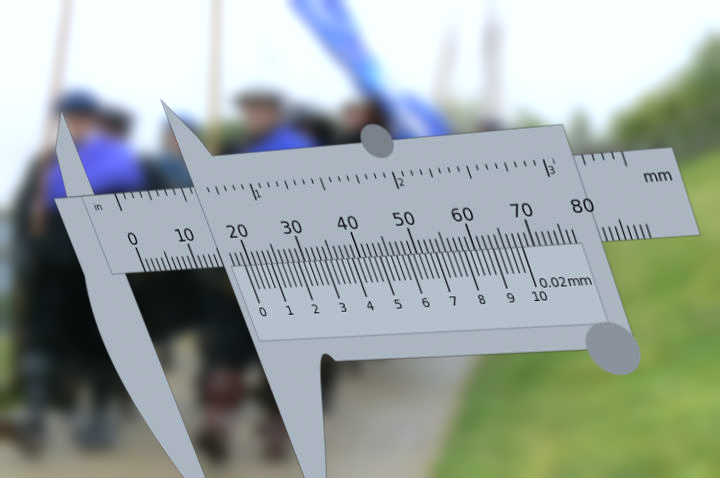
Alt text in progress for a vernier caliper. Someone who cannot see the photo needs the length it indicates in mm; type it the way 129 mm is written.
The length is 19.0 mm
